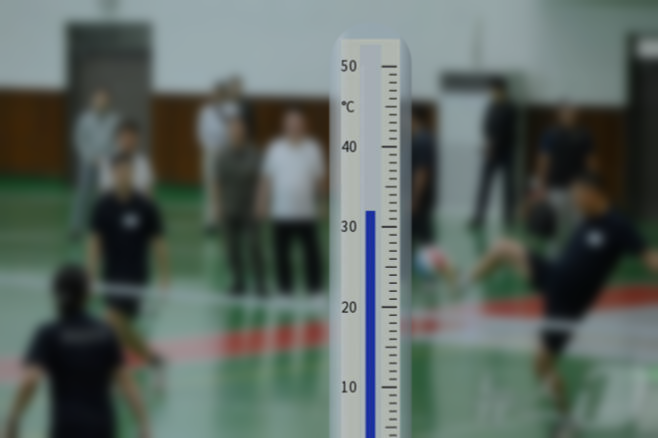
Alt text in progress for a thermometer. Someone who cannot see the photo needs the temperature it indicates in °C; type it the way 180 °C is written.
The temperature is 32 °C
